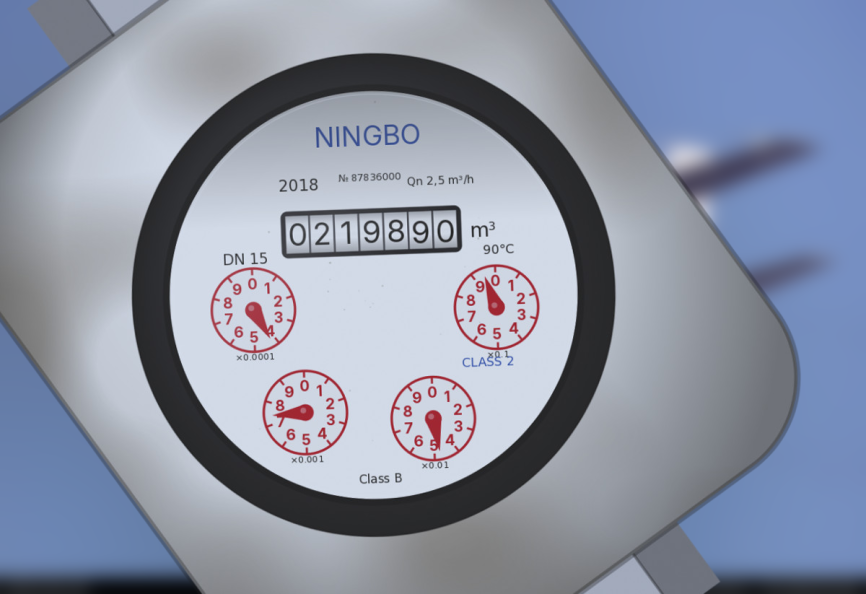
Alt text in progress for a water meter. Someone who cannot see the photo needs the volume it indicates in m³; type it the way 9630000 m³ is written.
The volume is 219889.9474 m³
